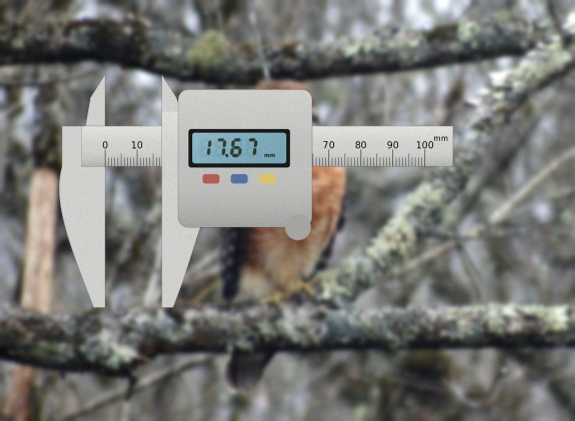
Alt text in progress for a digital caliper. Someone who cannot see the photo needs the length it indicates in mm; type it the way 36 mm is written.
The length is 17.67 mm
